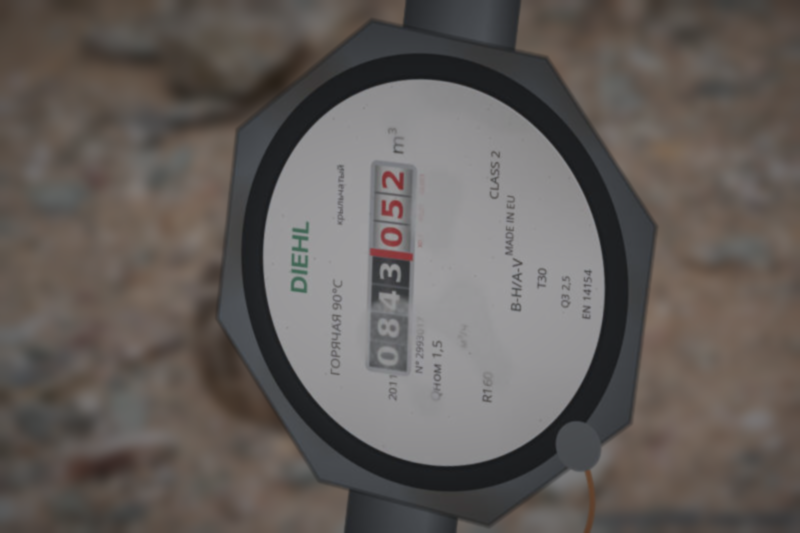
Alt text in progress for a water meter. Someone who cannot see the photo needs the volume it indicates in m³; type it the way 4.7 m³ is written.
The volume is 843.052 m³
